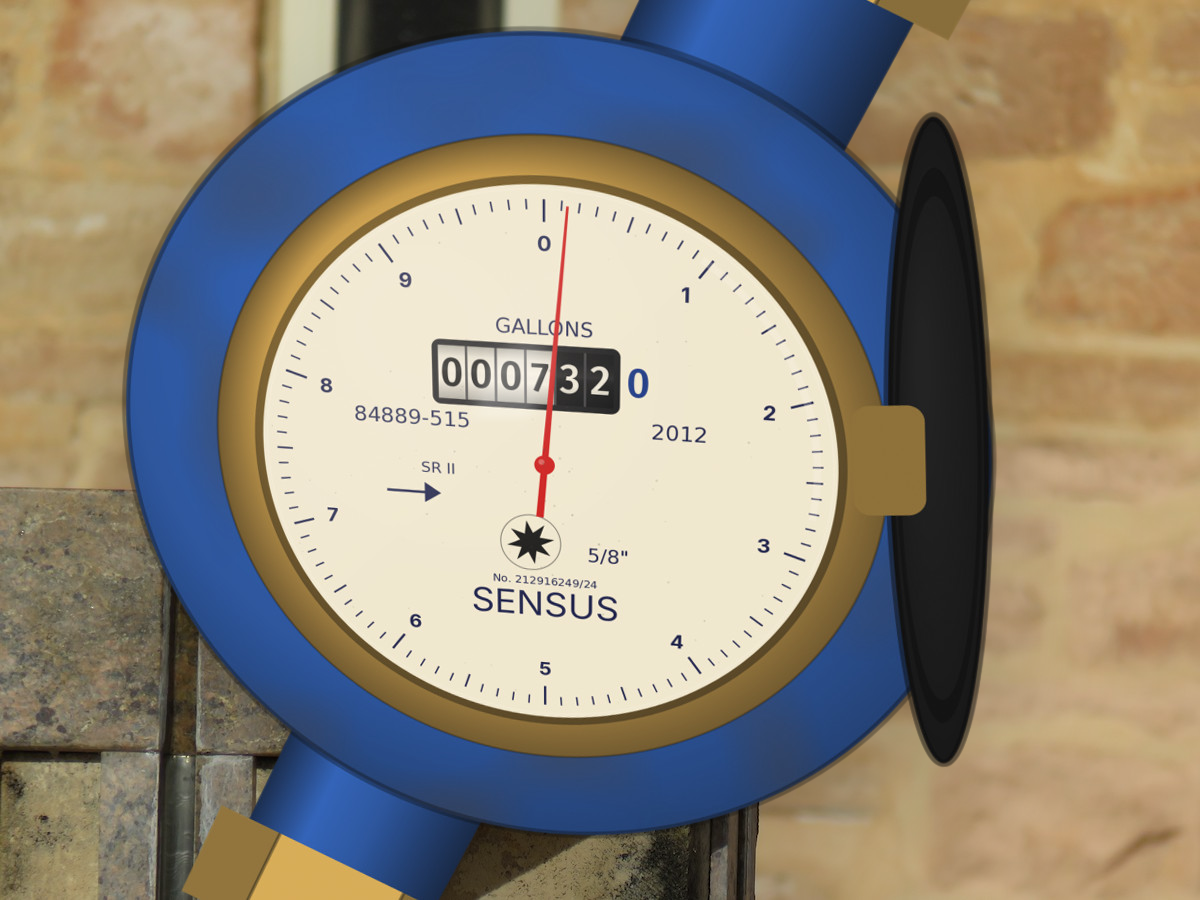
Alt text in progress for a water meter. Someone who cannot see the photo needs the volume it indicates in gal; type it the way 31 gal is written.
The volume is 7320.1 gal
